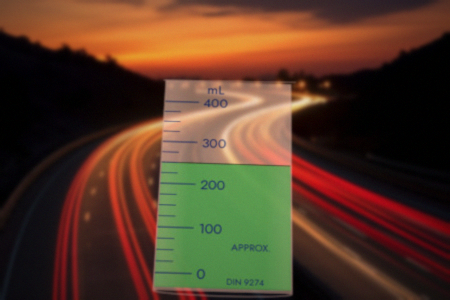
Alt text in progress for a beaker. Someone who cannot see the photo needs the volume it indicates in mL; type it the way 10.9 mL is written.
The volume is 250 mL
